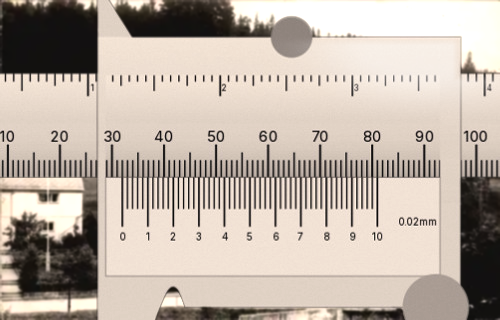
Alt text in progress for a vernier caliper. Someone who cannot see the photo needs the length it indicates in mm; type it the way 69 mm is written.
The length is 32.0 mm
